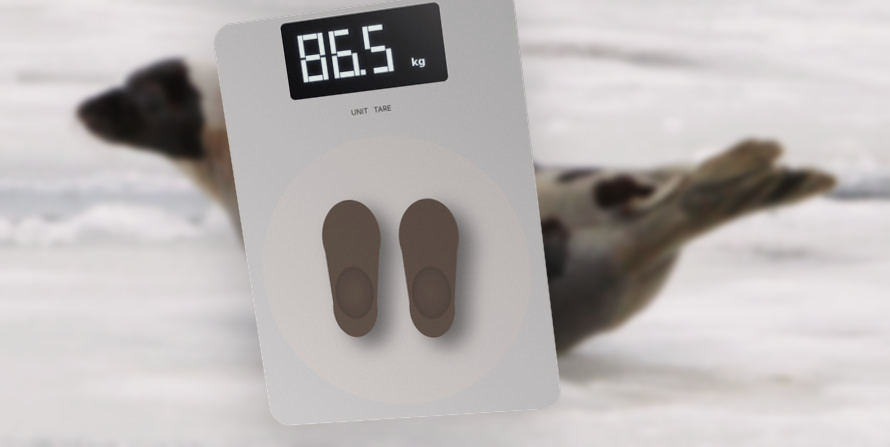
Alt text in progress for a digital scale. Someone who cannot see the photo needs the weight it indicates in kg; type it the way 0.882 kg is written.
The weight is 86.5 kg
